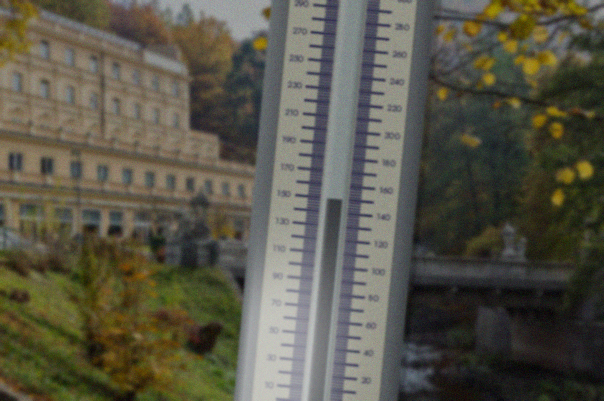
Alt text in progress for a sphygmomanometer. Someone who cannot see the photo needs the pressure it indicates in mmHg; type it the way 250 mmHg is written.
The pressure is 150 mmHg
